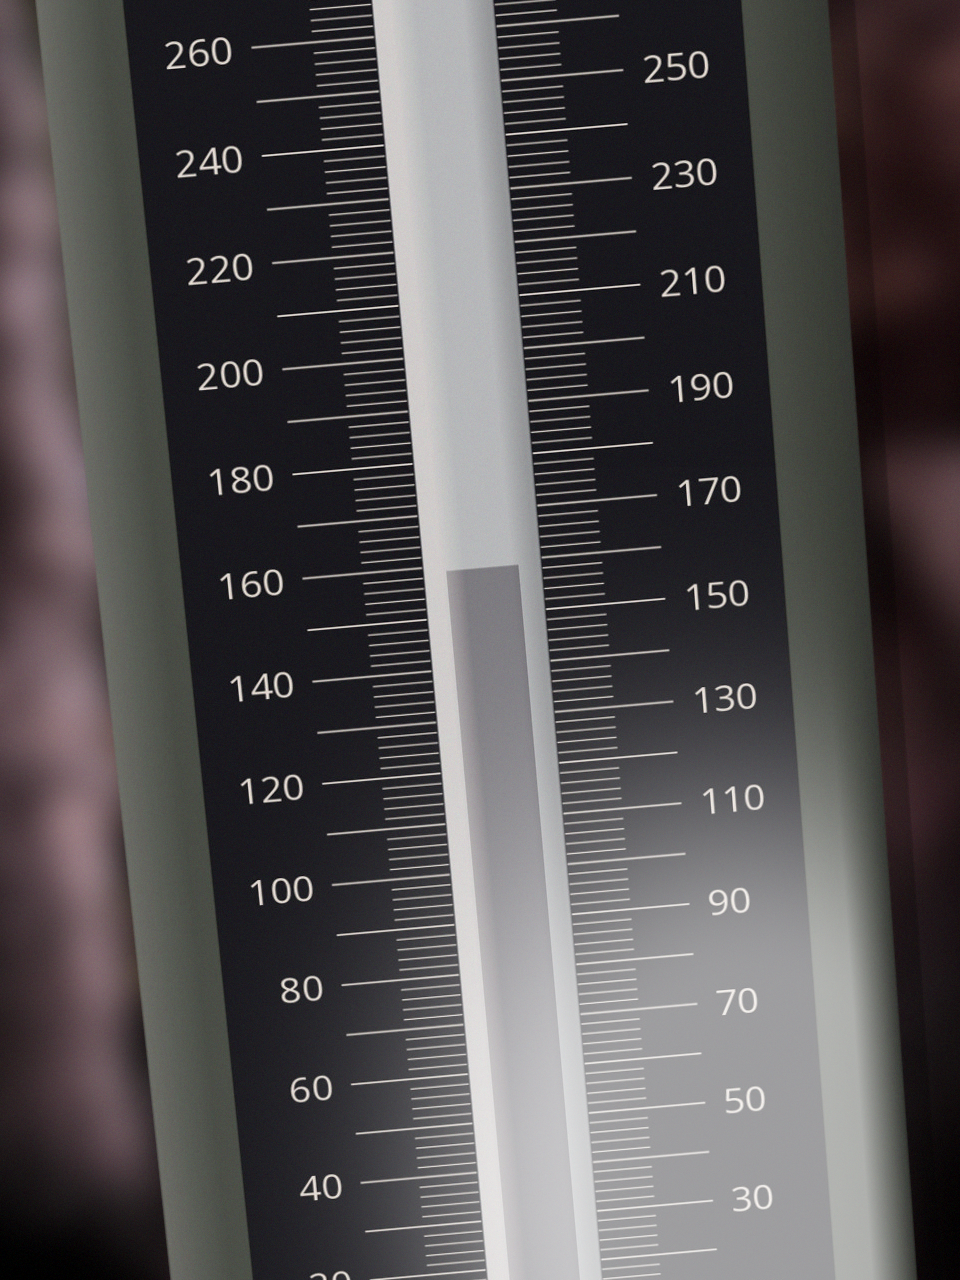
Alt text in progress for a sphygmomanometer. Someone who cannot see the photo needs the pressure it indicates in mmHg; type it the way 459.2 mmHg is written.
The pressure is 159 mmHg
